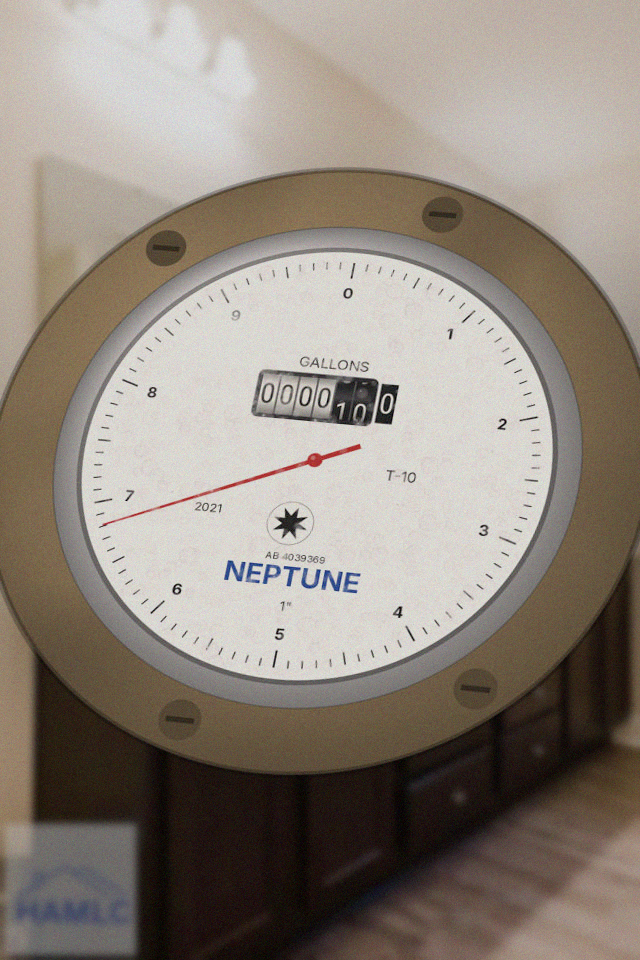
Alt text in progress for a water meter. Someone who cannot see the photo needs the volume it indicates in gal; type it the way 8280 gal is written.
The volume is 96.8 gal
